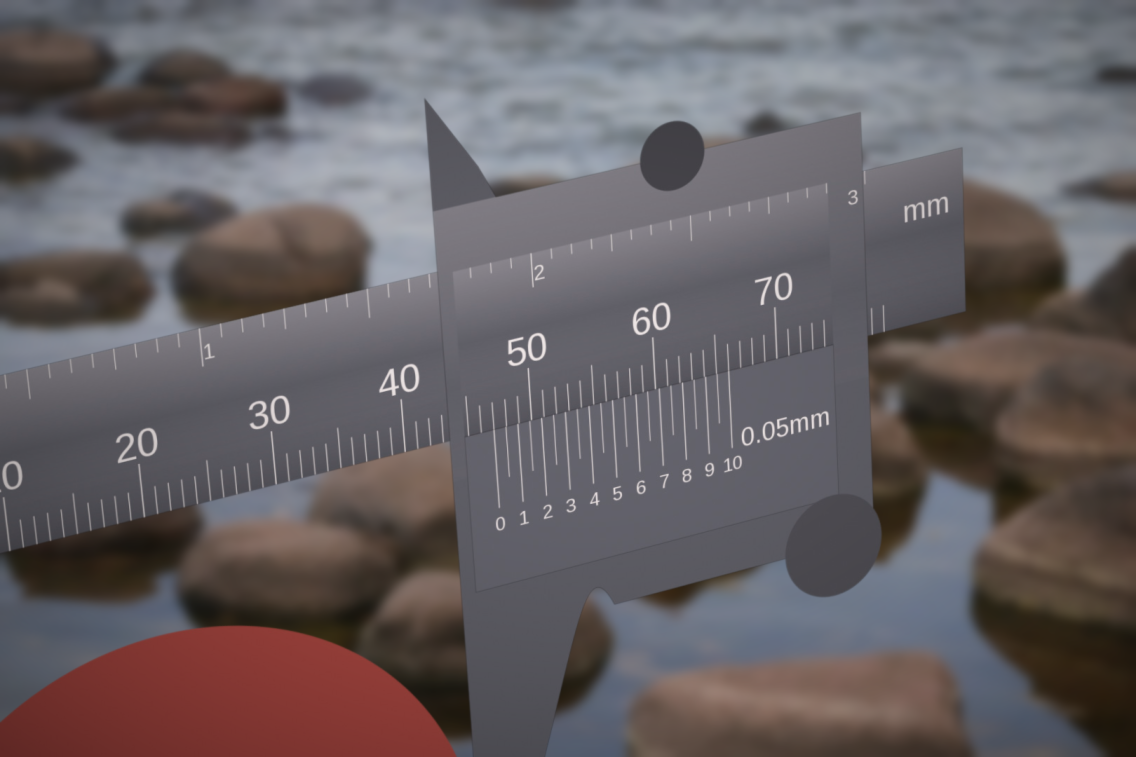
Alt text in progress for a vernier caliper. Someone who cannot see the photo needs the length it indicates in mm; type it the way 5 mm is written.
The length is 47.0 mm
